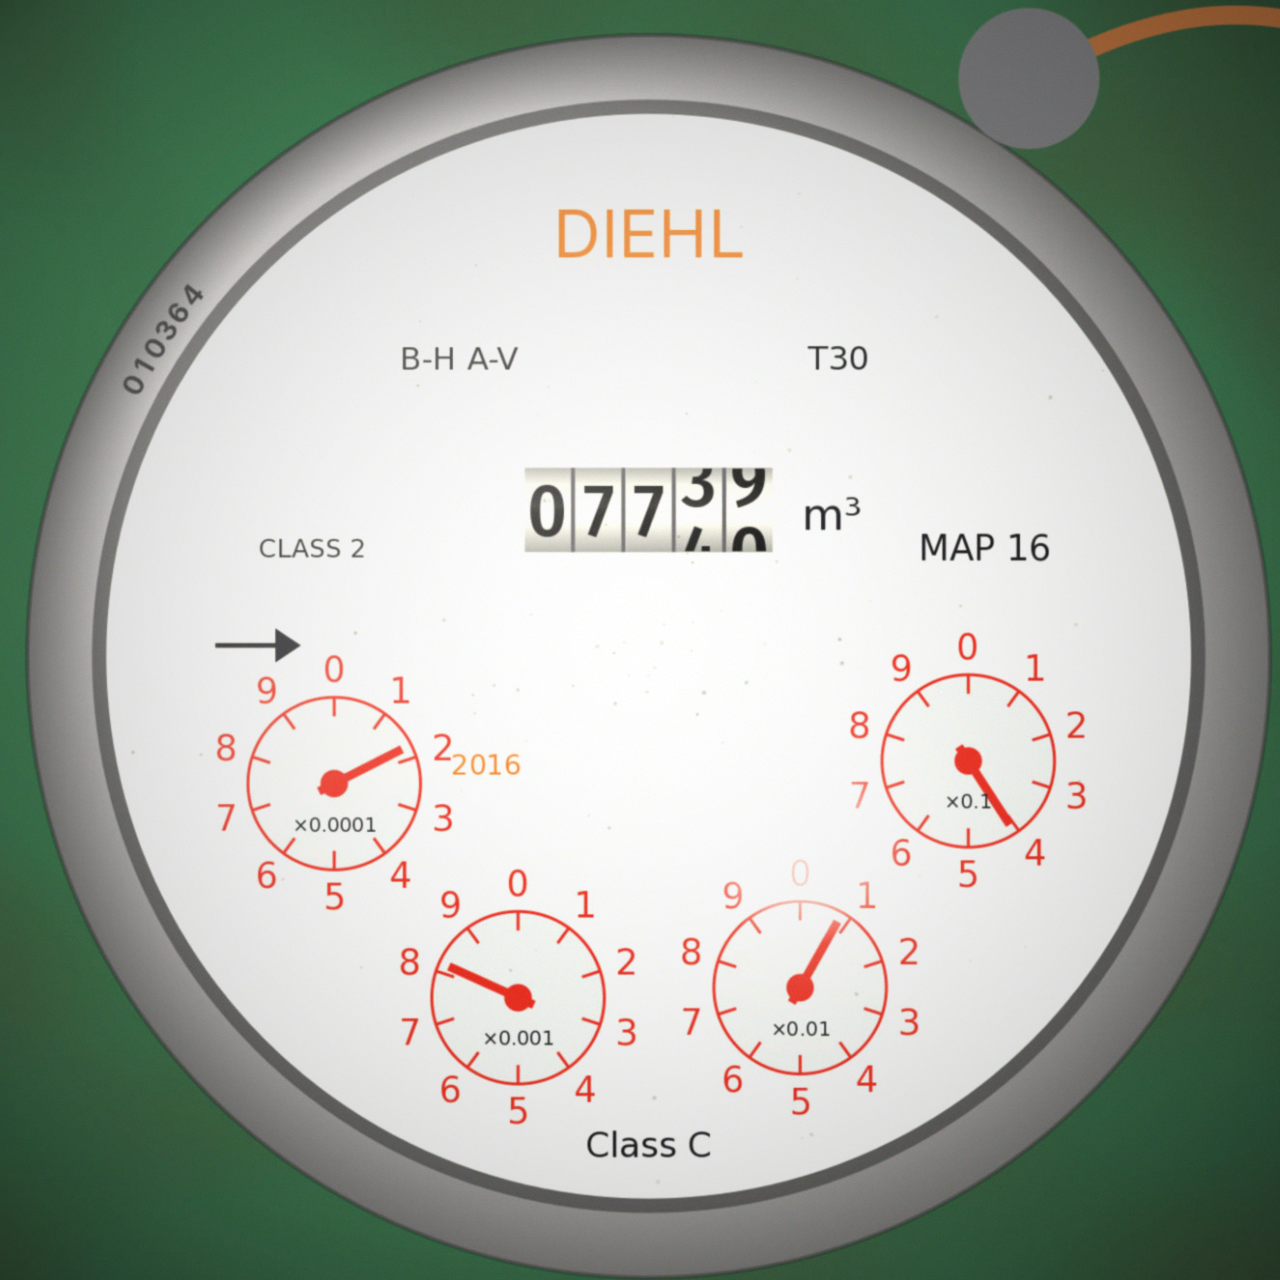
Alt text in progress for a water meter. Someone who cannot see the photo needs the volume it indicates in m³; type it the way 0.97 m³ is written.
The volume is 7739.4081 m³
